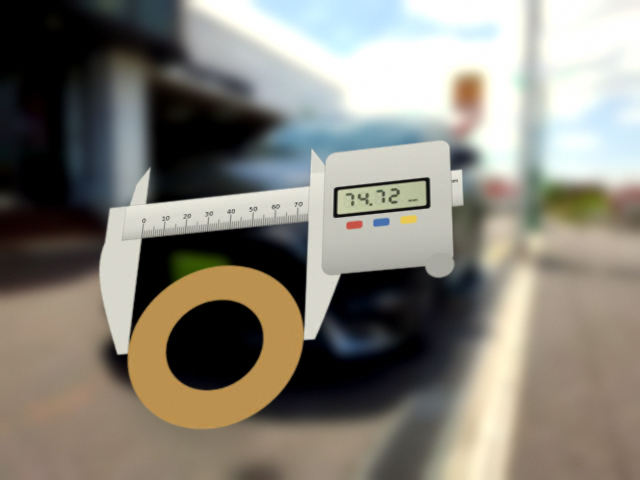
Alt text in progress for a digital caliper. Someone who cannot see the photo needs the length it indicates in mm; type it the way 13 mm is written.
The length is 74.72 mm
